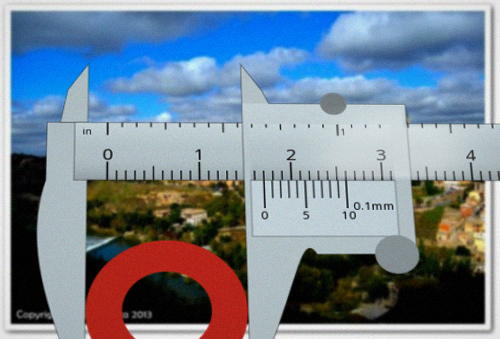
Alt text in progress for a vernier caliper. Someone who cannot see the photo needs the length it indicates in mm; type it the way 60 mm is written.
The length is 17.0 mm
